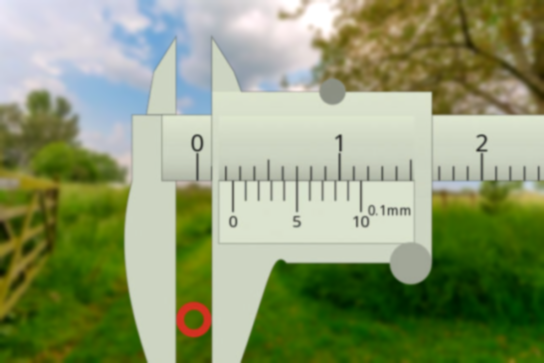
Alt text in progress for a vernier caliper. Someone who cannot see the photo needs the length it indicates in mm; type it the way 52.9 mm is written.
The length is 2.5 mm
